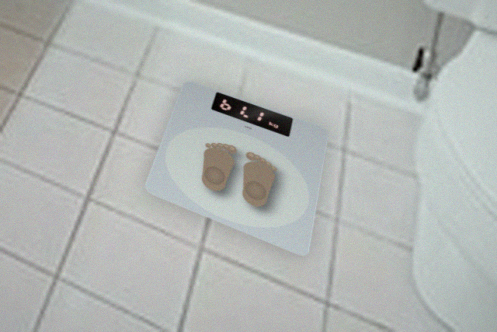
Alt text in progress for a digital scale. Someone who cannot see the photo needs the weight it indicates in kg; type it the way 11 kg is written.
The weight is 61.1 kg
